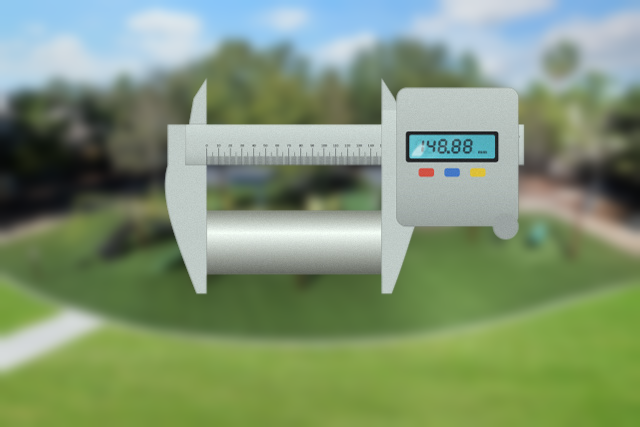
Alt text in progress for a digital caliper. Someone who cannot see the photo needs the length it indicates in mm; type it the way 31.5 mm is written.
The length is 148.88 mm
